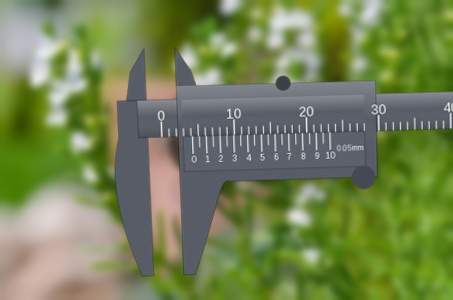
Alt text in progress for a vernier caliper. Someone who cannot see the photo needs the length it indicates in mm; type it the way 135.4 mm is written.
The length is 4.2 mm
